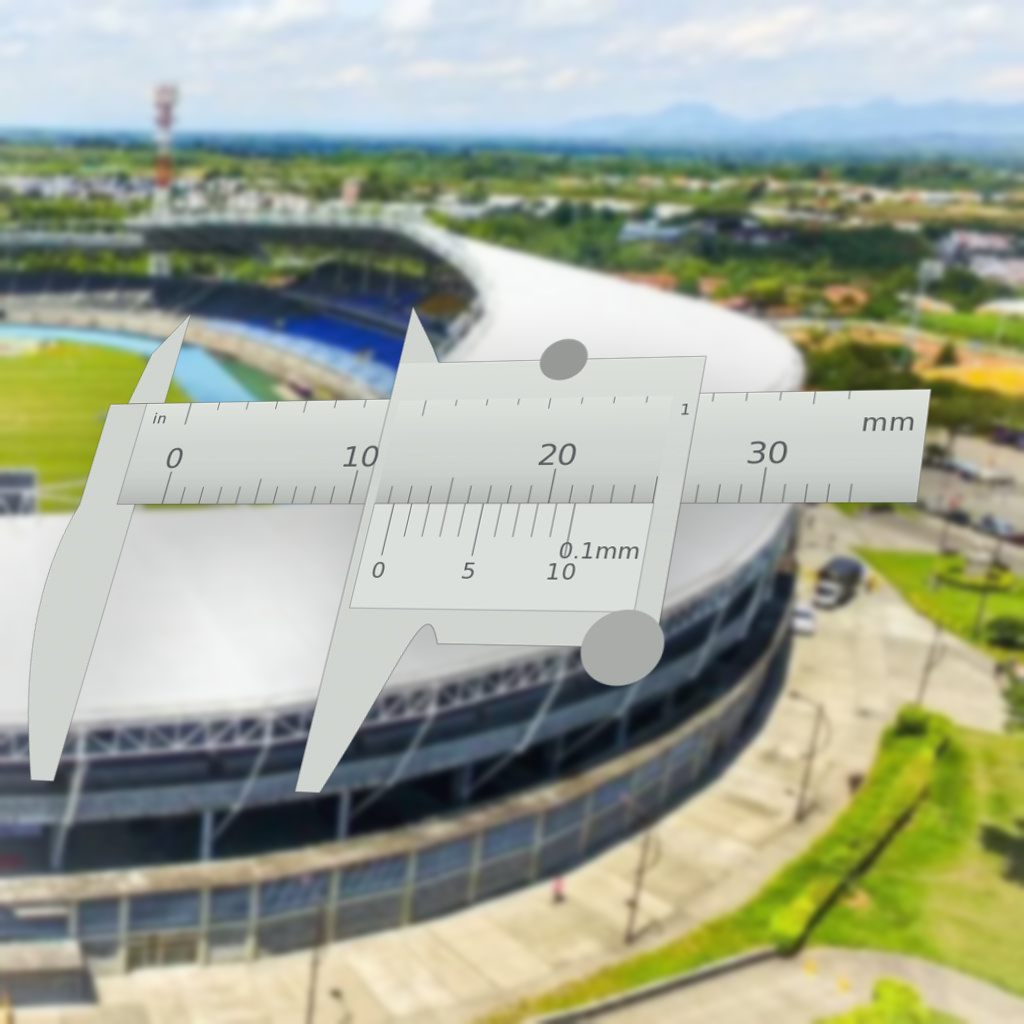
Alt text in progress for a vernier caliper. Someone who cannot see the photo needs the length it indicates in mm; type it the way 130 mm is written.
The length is 12.3 mm
